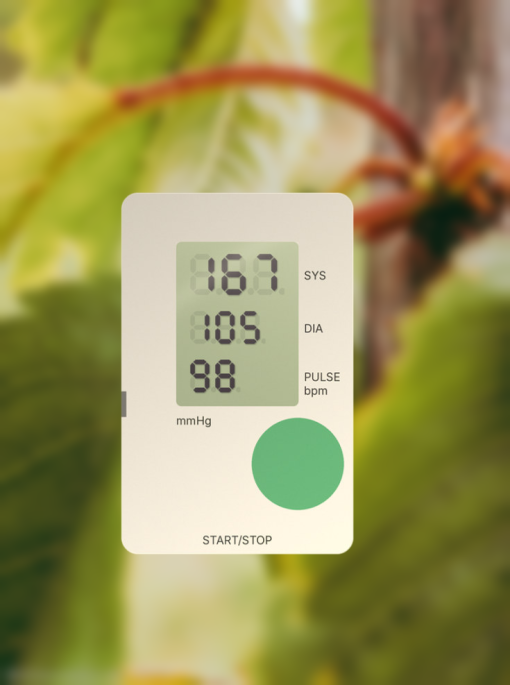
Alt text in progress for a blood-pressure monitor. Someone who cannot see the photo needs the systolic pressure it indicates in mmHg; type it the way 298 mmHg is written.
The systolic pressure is 167 mmHg
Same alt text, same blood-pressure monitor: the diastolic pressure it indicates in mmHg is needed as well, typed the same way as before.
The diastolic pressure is 105 mmHg
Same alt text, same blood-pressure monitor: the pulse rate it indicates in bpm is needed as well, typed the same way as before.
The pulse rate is 98 bpm
